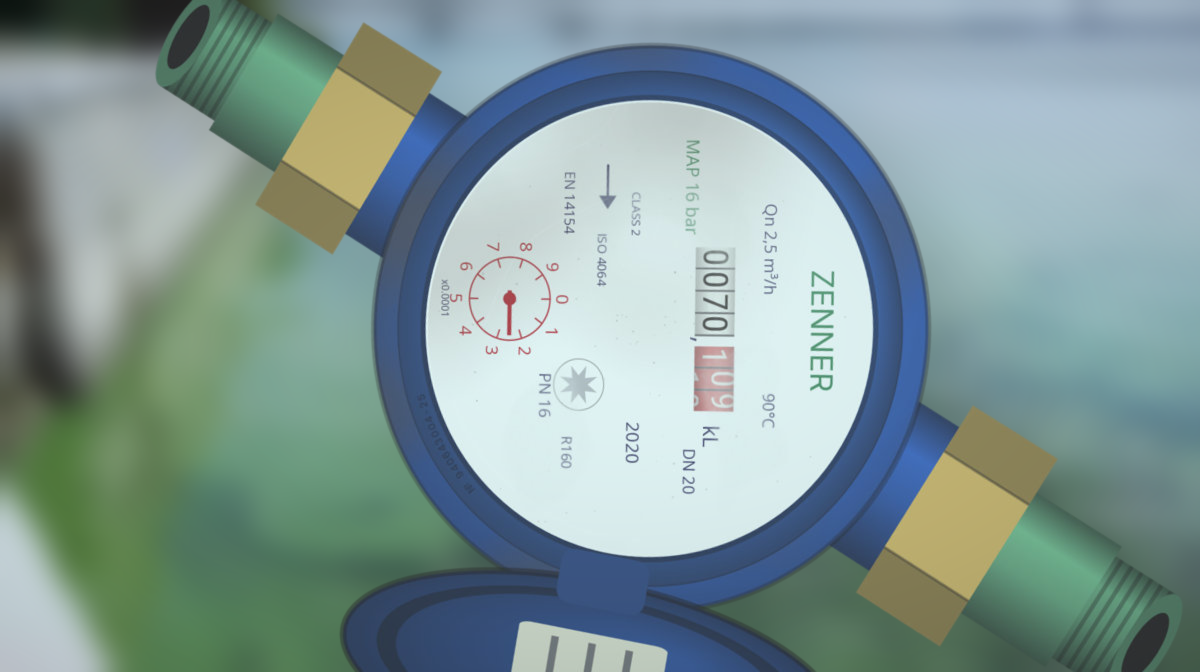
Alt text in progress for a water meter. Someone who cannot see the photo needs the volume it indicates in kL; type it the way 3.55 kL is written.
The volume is 70.1092 kL
